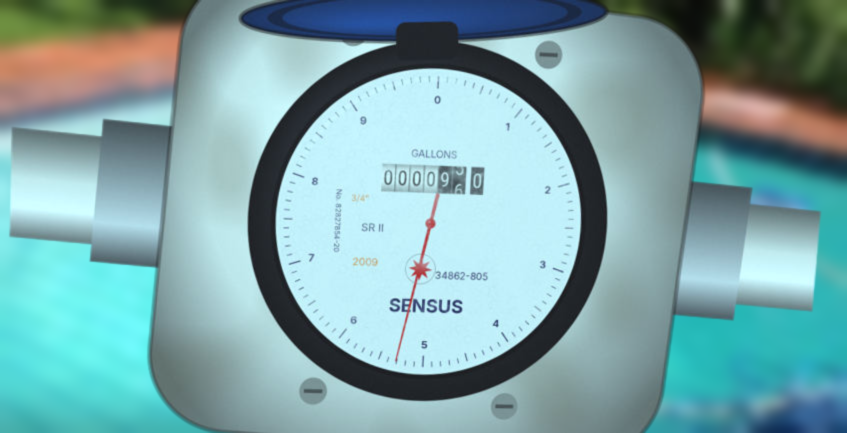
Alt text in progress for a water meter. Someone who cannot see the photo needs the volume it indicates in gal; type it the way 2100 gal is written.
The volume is 955.3 gal
